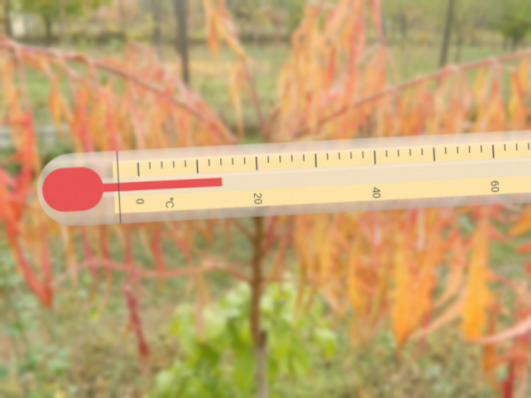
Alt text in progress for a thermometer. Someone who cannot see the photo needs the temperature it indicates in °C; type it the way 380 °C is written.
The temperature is 14 °C
